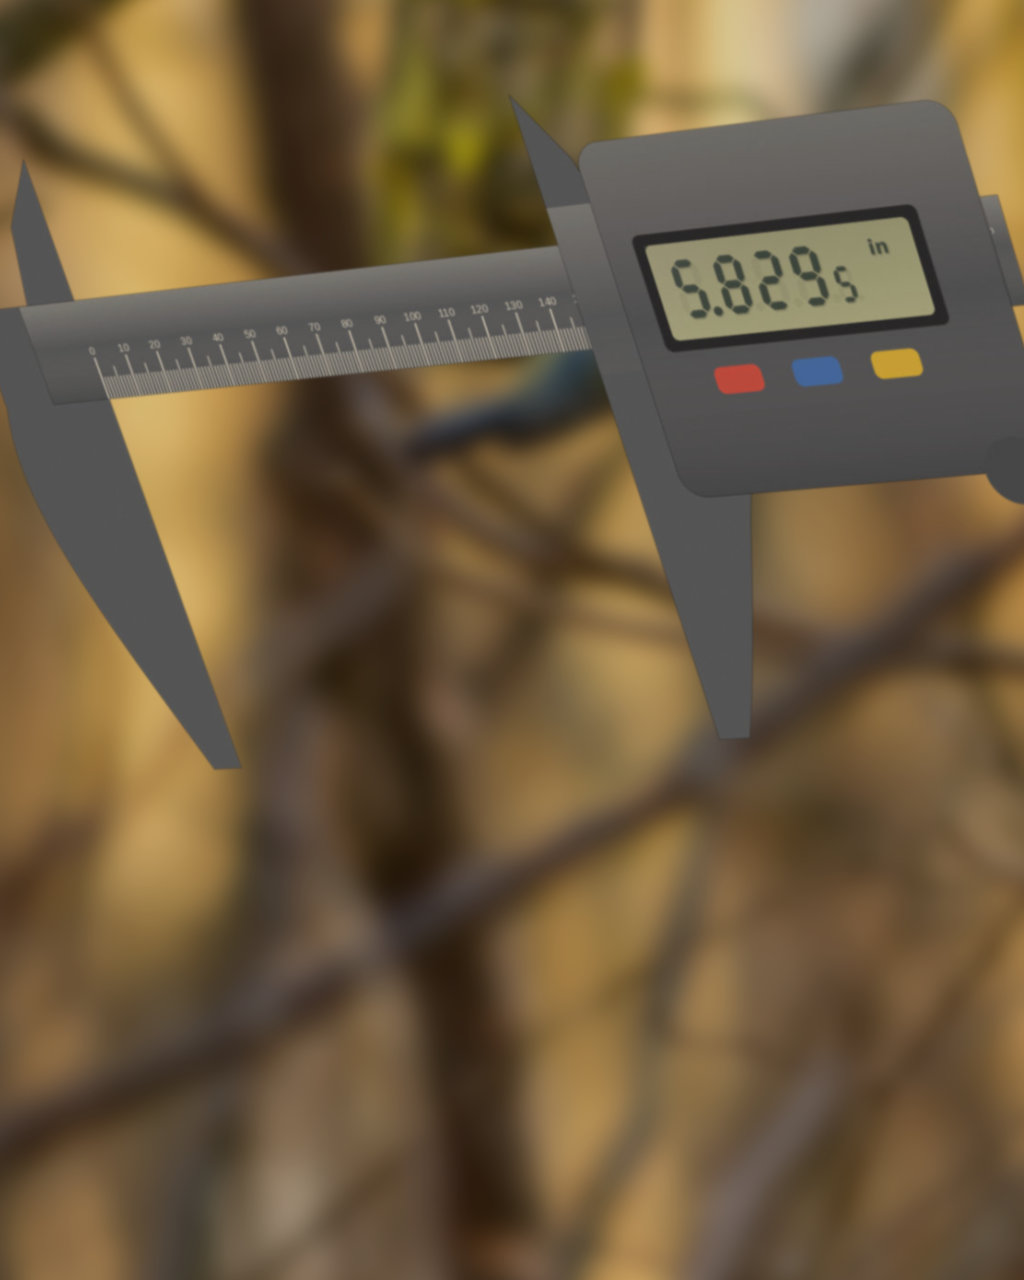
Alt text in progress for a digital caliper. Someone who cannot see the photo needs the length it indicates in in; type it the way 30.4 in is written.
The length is 5.8295 in
